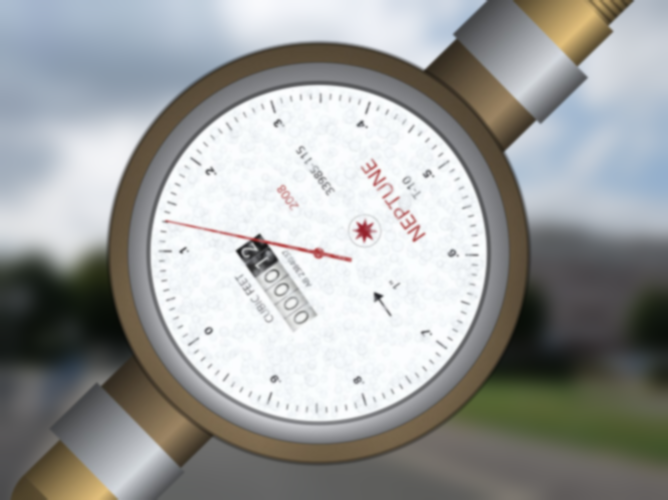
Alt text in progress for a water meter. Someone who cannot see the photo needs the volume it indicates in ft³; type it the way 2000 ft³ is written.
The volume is 12.13 ft³
